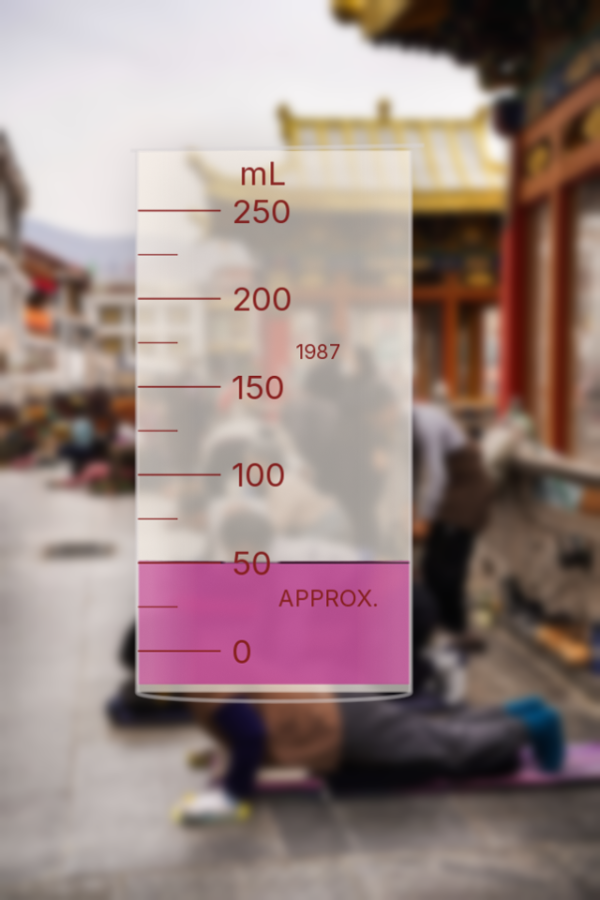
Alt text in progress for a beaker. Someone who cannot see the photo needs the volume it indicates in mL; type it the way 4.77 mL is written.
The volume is 50 mL
